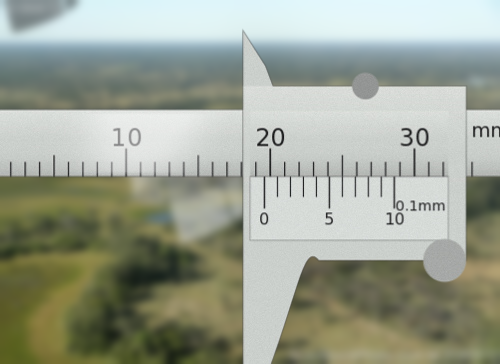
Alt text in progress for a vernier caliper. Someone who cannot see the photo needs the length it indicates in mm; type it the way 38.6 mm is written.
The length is 19.6 mm
